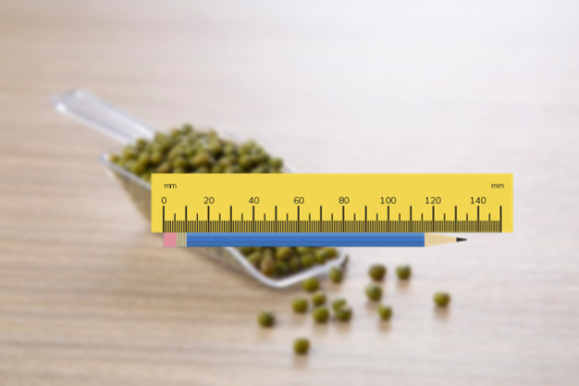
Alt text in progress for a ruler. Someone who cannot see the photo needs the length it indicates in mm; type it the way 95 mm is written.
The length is 135 mm
